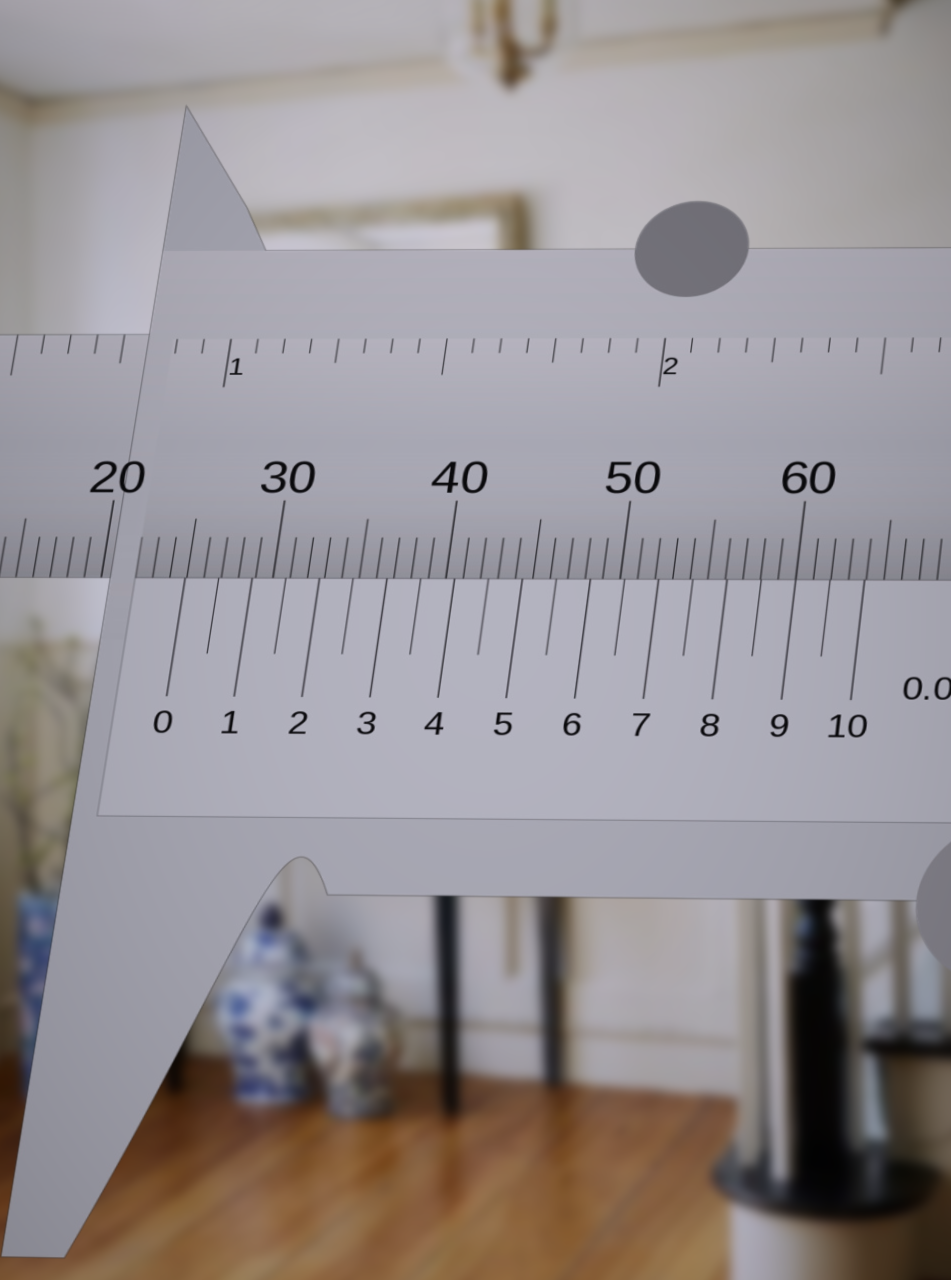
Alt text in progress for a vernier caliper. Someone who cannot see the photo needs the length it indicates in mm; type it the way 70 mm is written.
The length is 24.9 mm
